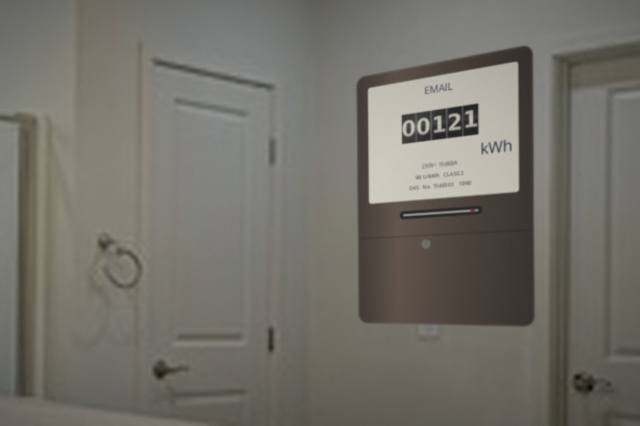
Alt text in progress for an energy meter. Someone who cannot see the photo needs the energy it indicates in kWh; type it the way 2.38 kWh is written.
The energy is 121 kWh
